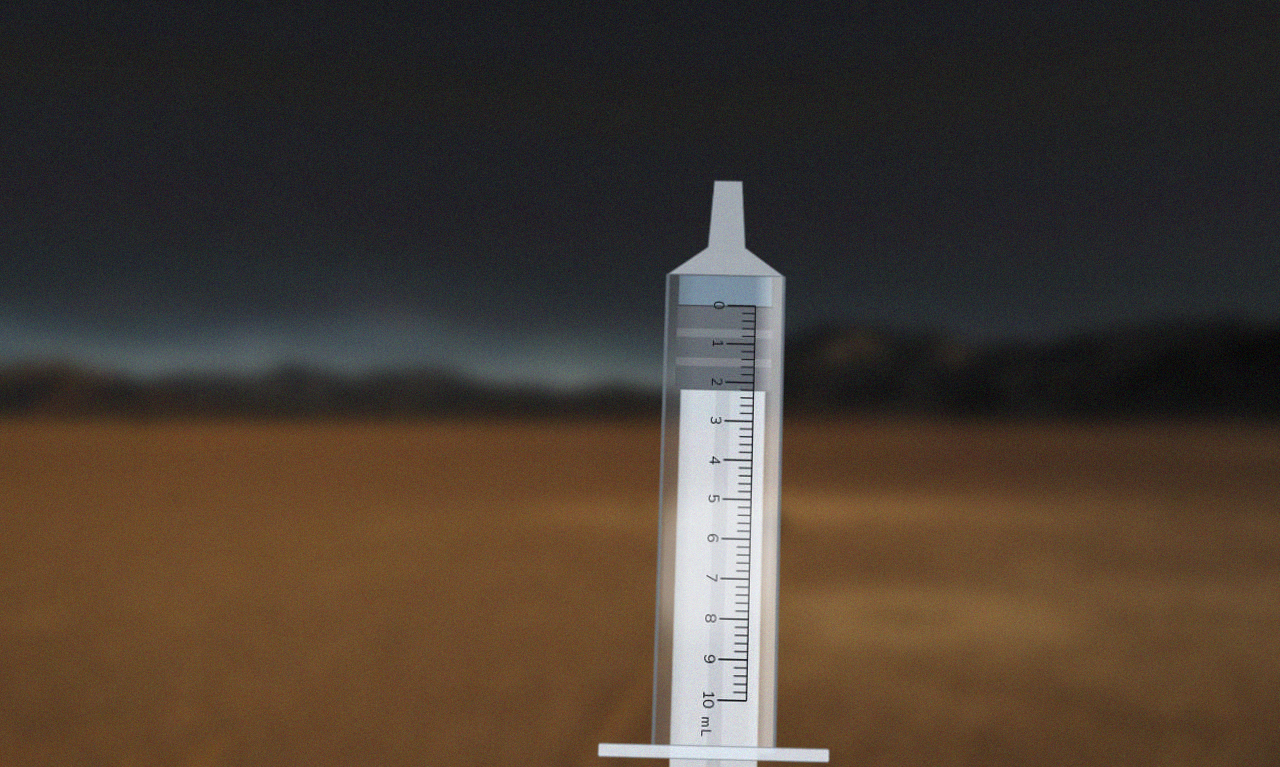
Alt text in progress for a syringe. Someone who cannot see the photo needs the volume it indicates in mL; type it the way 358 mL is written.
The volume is 0 mL
